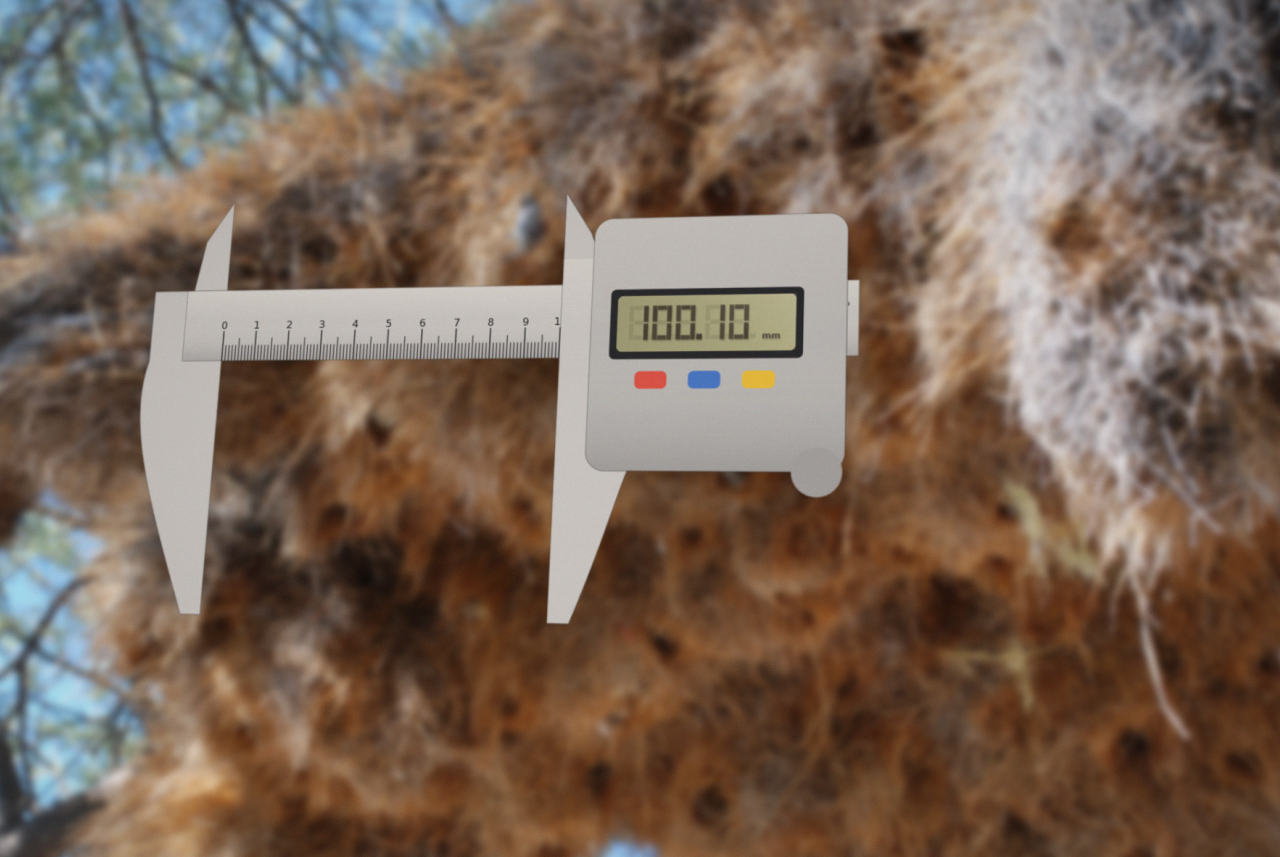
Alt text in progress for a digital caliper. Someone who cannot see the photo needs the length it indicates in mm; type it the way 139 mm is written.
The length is 100.10 mm
